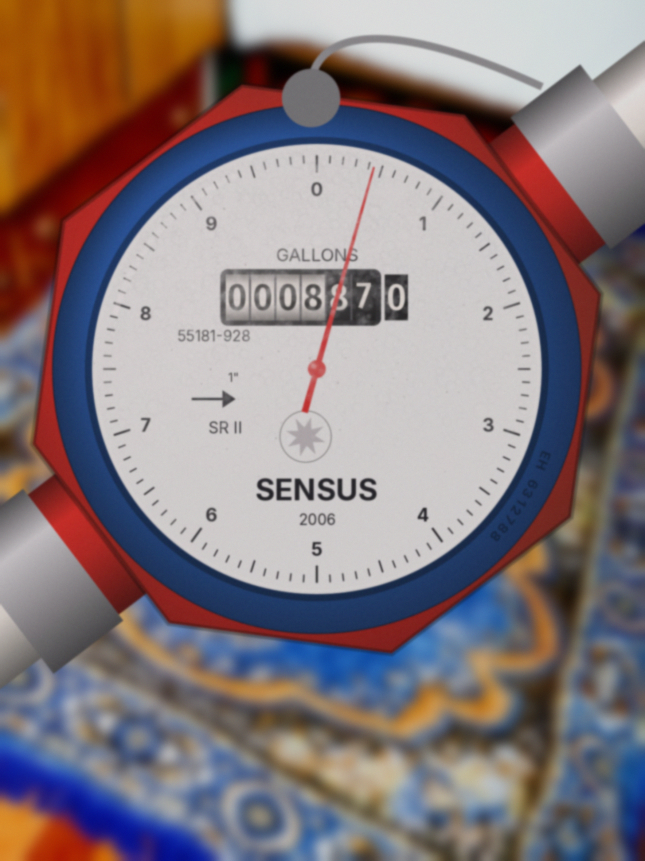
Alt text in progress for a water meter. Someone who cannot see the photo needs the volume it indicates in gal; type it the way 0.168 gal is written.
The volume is 8870.4 gal
